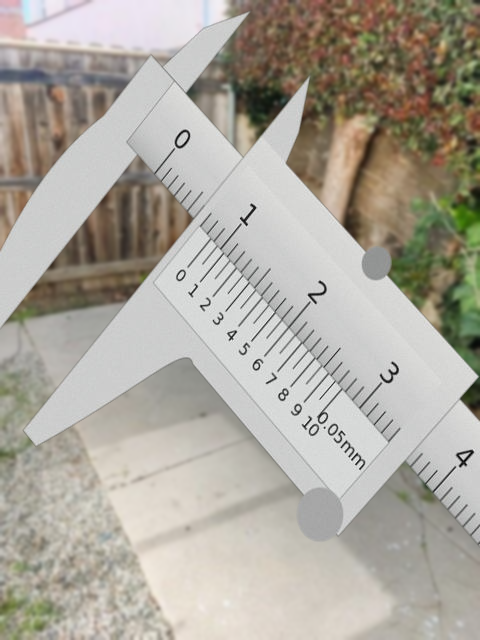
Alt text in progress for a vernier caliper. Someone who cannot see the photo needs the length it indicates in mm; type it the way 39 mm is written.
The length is 8.6 mm
